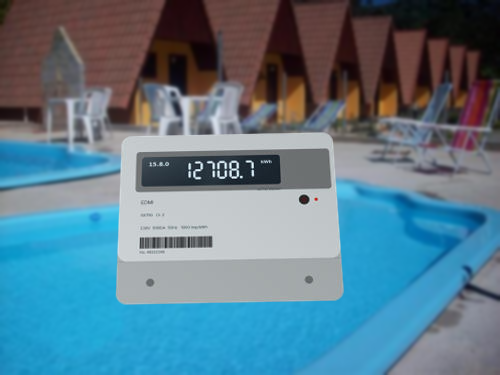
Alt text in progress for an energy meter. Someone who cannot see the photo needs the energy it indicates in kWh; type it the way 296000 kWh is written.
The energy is 12708.7 kWh
